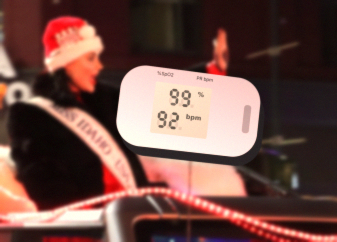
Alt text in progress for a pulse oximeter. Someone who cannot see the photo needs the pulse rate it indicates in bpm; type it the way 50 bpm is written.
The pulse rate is 92 bpm
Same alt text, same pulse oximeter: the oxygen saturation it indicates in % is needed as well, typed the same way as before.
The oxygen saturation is 99 %
